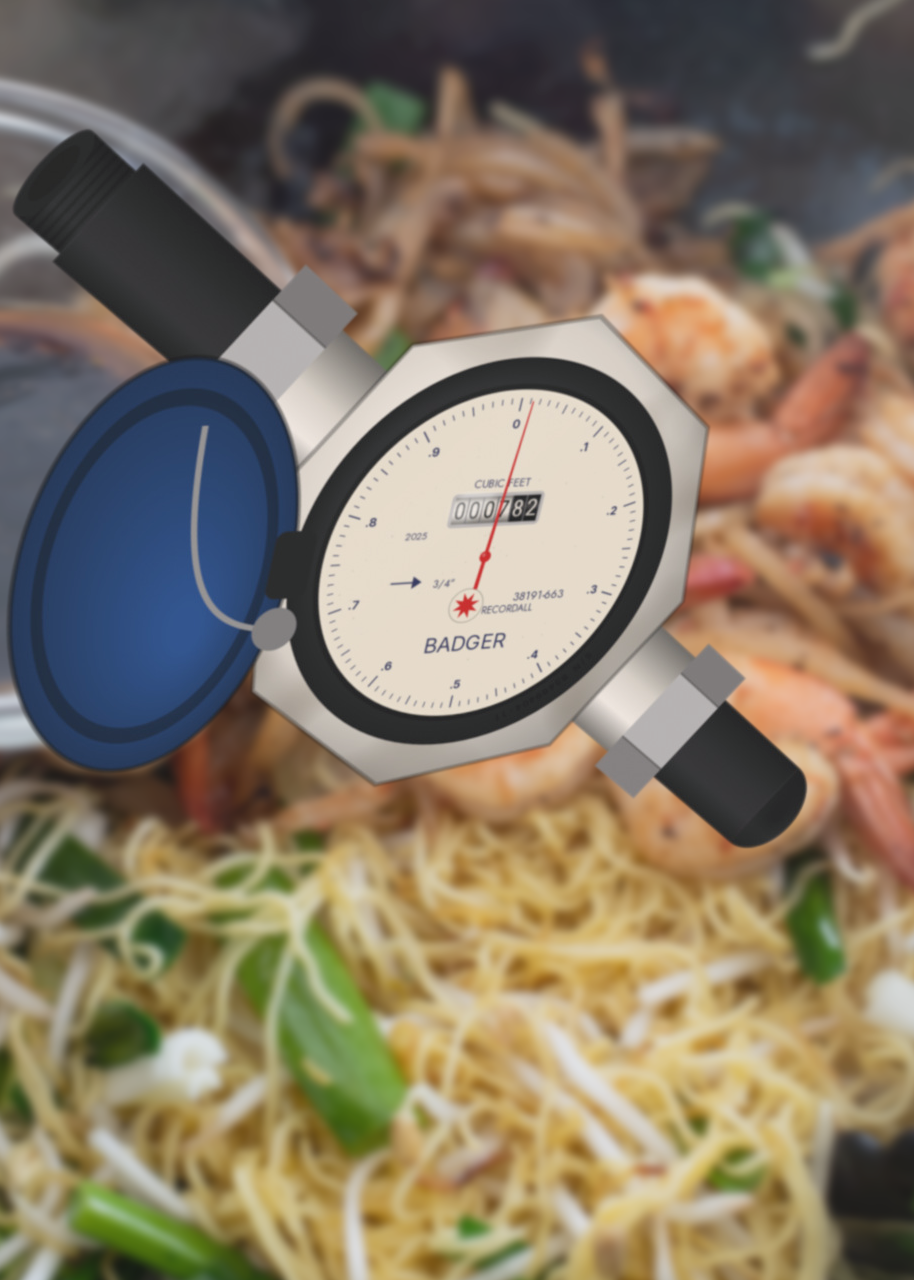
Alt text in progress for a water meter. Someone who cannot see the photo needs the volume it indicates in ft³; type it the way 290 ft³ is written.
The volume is 782.01 ft³
